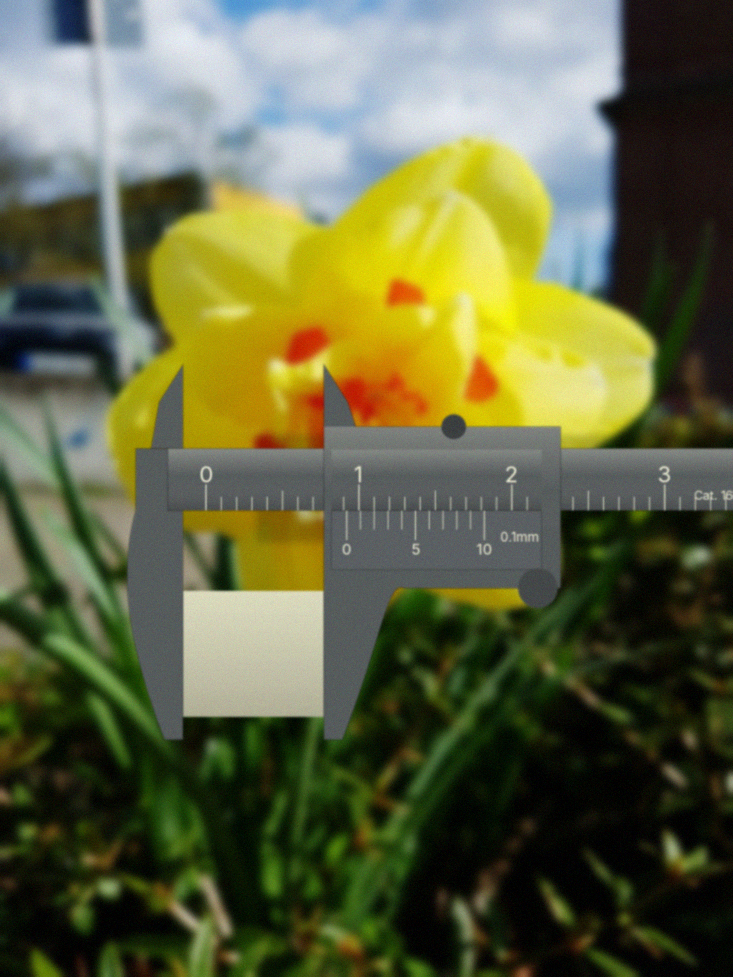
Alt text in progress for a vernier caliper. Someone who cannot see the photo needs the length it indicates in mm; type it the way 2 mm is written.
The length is 9.2 mm
